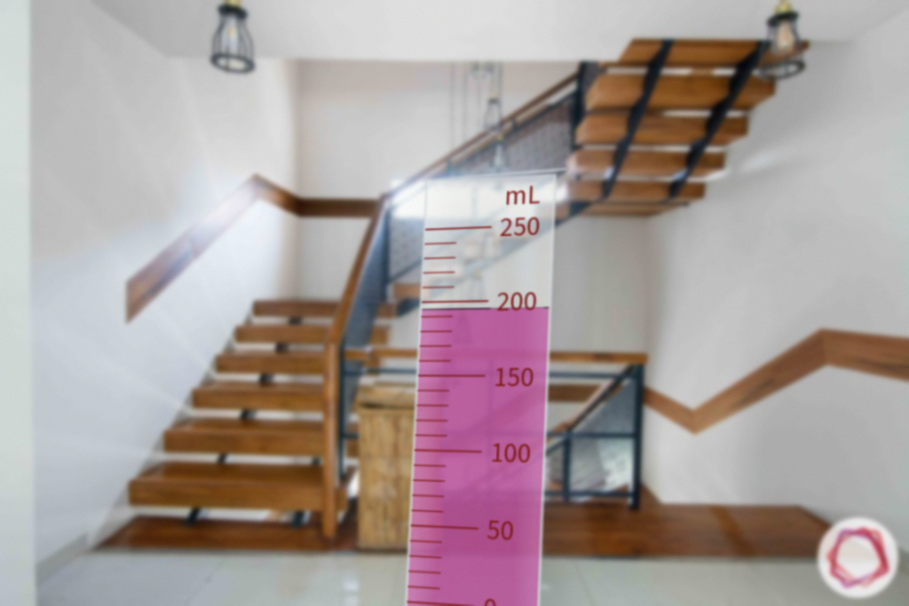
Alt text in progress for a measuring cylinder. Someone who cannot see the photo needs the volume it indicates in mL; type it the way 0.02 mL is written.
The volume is 195 mL
